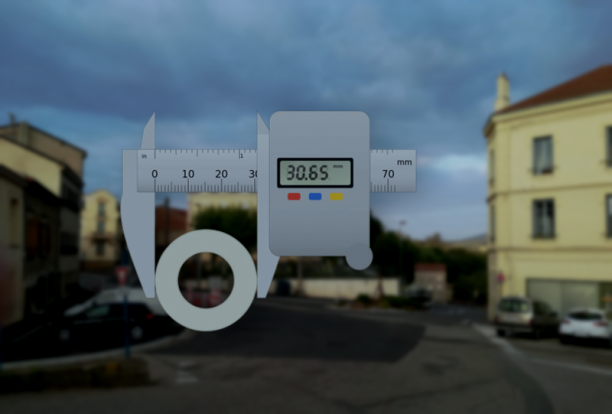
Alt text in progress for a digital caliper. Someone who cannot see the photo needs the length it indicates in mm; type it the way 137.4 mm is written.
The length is 30.65 mm
